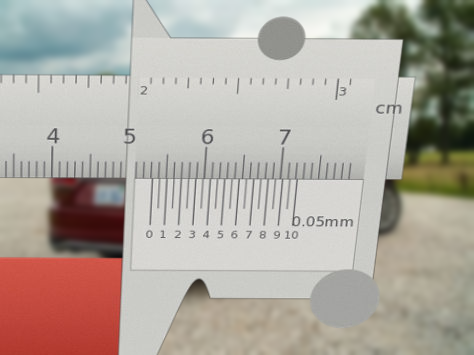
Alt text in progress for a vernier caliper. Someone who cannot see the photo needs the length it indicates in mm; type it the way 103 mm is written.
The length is 53.2 mm
